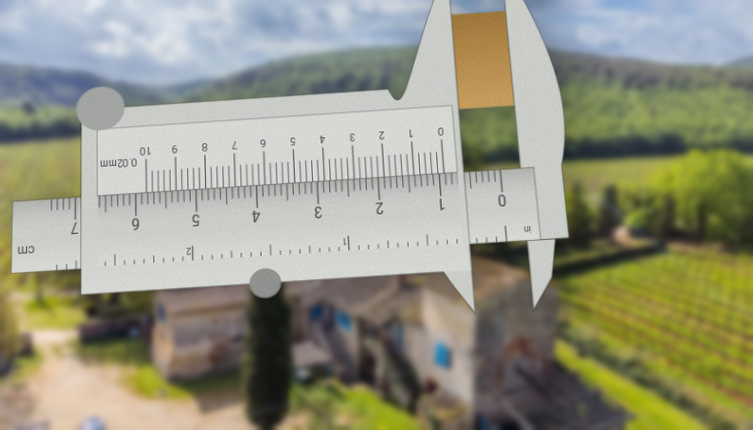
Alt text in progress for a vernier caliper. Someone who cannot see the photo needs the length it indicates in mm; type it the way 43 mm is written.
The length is 9.2 mm
